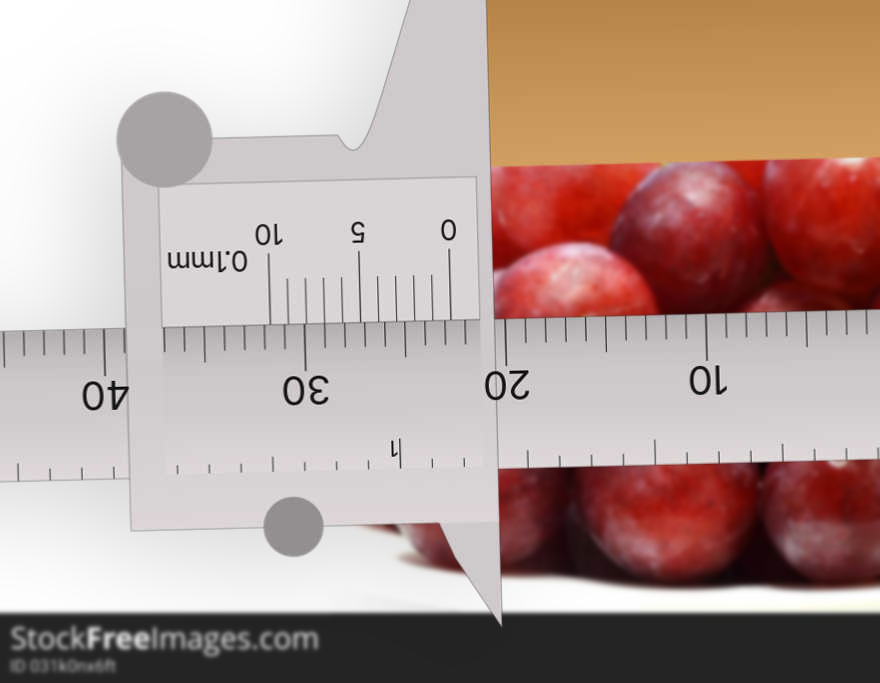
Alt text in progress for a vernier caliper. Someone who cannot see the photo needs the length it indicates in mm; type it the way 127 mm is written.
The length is 22.7 mm
